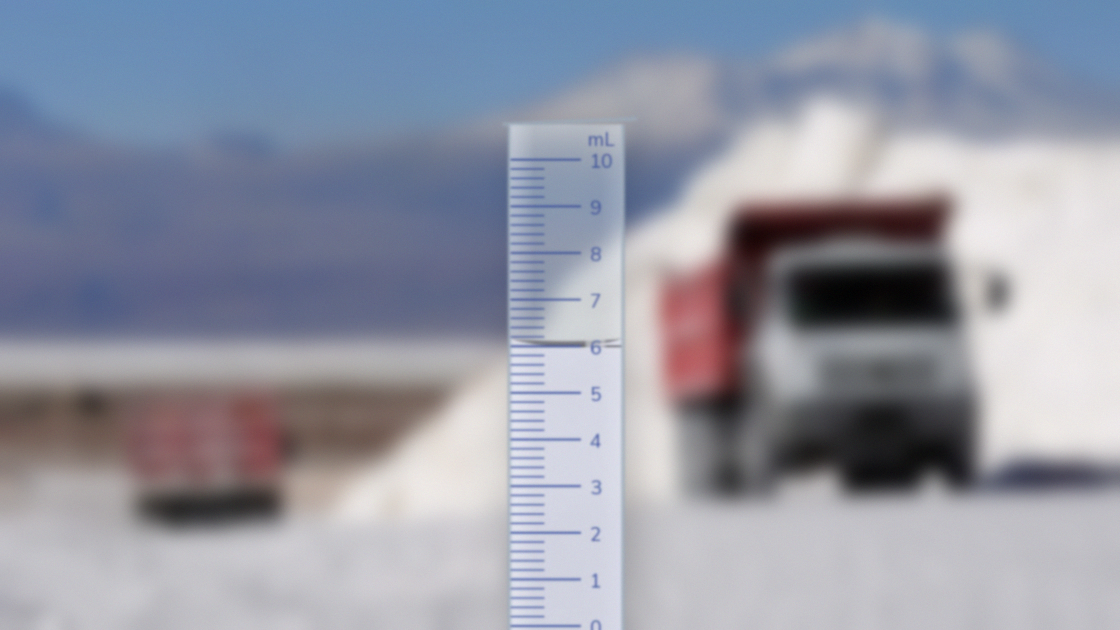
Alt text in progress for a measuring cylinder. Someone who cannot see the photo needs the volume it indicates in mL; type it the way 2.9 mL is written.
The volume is 6 mL
